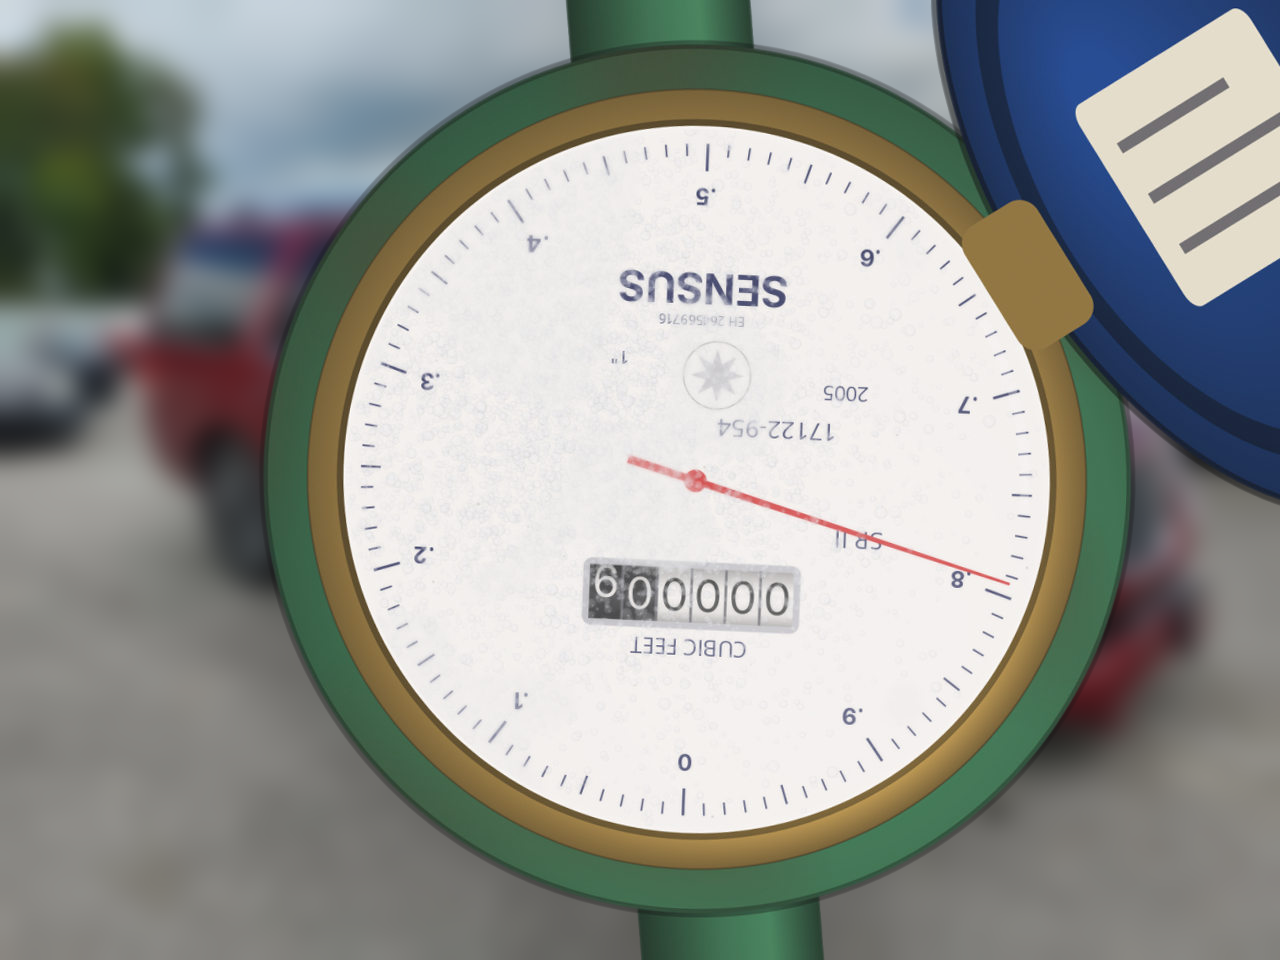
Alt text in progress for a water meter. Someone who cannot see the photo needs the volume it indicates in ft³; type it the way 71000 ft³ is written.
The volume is 8.79 ft³
